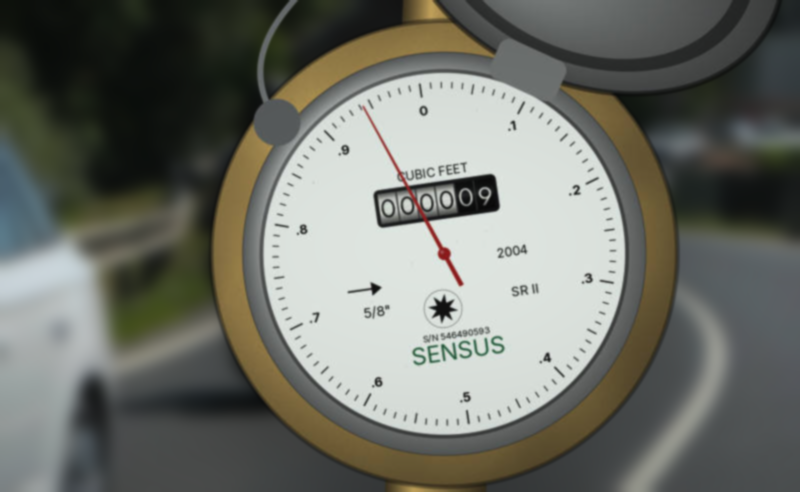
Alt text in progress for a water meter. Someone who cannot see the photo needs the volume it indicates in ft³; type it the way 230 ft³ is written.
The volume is 8.94 ft³
